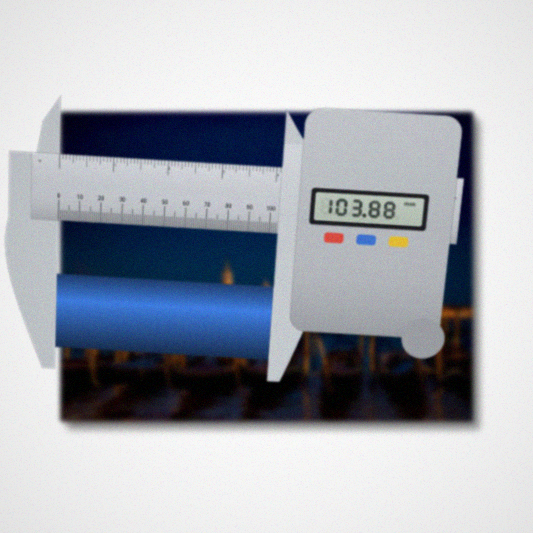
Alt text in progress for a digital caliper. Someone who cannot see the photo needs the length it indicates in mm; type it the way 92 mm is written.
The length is 103.88 mm
